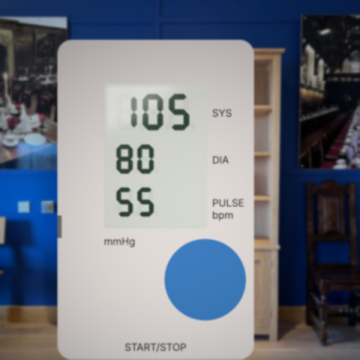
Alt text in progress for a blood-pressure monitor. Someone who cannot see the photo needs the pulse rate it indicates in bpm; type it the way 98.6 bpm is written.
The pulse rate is 55 bpm
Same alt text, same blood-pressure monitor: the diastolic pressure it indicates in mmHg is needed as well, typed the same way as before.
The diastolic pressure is 80 mmHg
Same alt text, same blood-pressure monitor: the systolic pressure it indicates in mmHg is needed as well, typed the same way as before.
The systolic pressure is 105 mmHg
